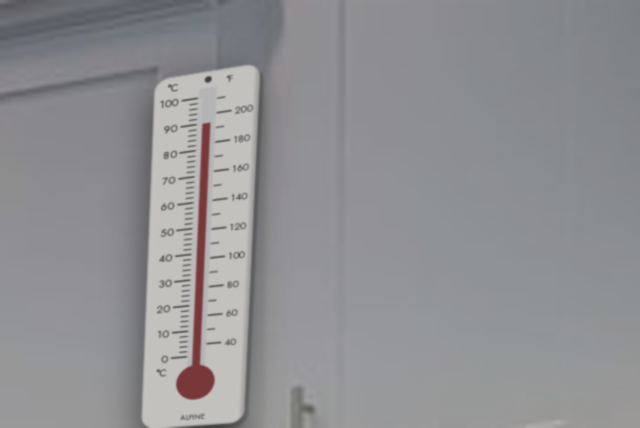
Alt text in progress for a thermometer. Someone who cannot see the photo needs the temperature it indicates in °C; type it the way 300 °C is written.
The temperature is 90 °C
